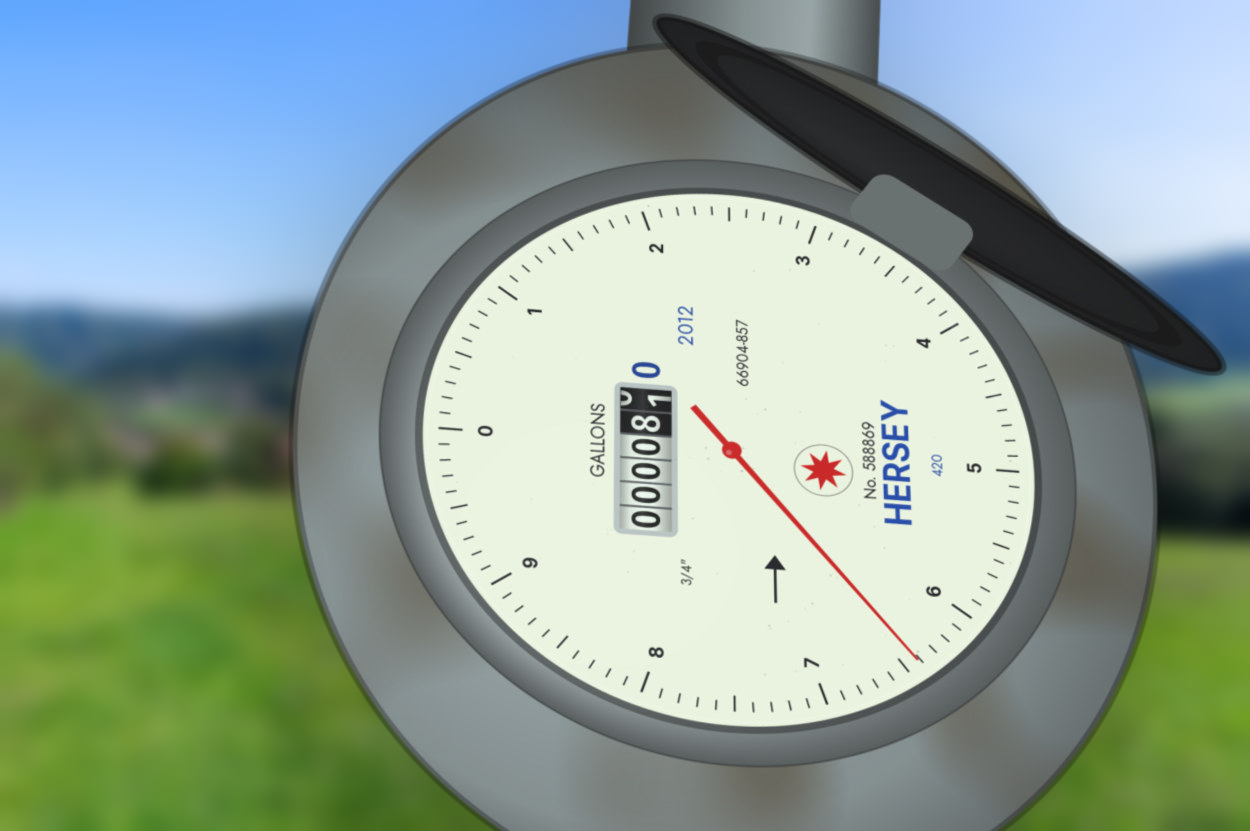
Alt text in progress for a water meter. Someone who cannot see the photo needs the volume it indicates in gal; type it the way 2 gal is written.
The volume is 806.4 gal
